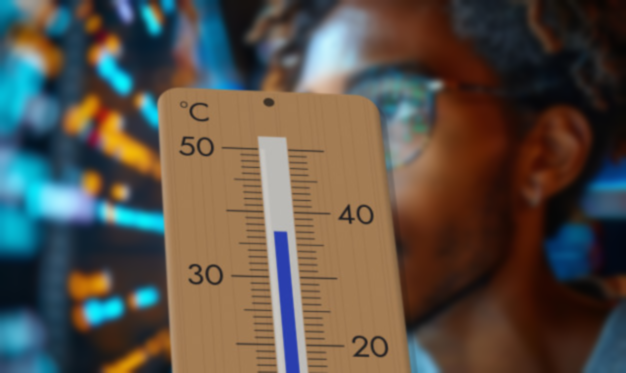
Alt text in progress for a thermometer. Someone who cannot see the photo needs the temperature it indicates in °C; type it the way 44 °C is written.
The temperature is 37 °C
